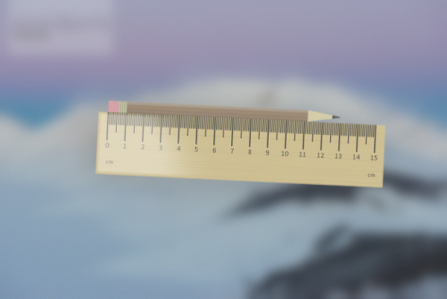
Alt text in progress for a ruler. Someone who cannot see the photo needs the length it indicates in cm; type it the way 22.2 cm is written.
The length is 13 cm
